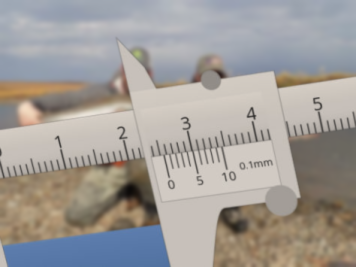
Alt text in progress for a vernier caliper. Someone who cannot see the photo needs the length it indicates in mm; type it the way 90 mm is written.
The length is 25.6 mm
